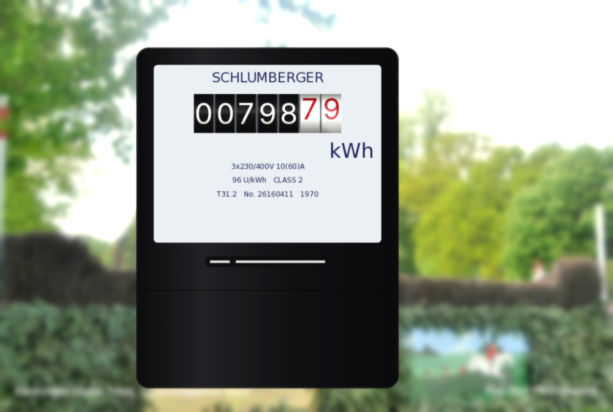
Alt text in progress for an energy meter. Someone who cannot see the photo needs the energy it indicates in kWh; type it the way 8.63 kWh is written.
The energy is 798.79 kWh
